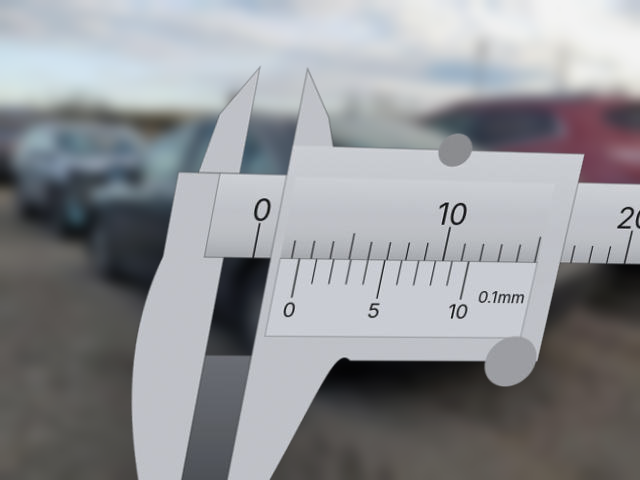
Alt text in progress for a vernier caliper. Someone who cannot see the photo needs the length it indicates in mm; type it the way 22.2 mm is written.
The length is 2.4 mm
